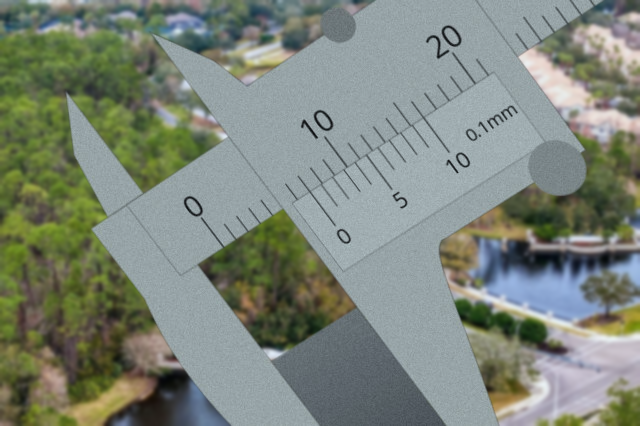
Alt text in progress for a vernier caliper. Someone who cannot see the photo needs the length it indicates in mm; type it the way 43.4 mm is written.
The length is 7.0 mm
